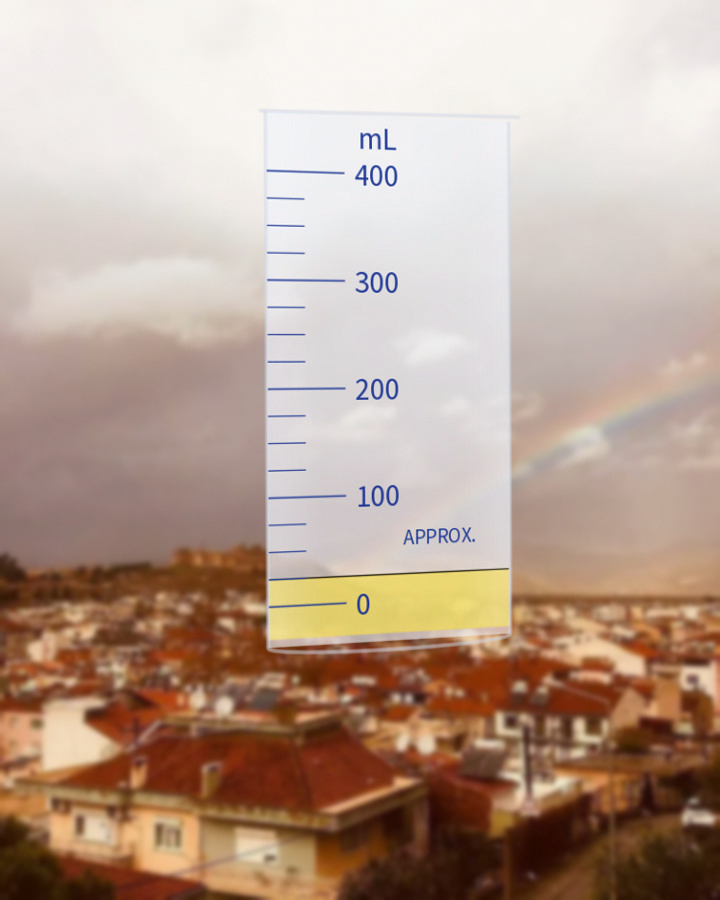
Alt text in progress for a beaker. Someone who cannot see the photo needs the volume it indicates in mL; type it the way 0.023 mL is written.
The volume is 25 mL
